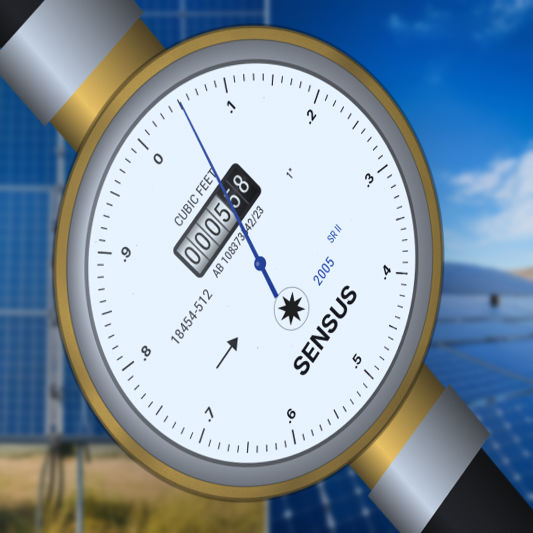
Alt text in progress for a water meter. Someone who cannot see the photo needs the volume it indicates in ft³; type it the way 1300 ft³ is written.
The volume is 558.05 ft³
